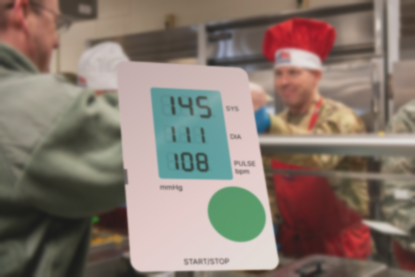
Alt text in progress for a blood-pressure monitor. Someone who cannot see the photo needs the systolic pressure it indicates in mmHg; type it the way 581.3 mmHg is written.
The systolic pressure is 145 mmHg
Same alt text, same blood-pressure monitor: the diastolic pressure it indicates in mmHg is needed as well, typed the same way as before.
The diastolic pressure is 111 mmHg
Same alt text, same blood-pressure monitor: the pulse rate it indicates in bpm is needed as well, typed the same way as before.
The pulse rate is 108 bpm
